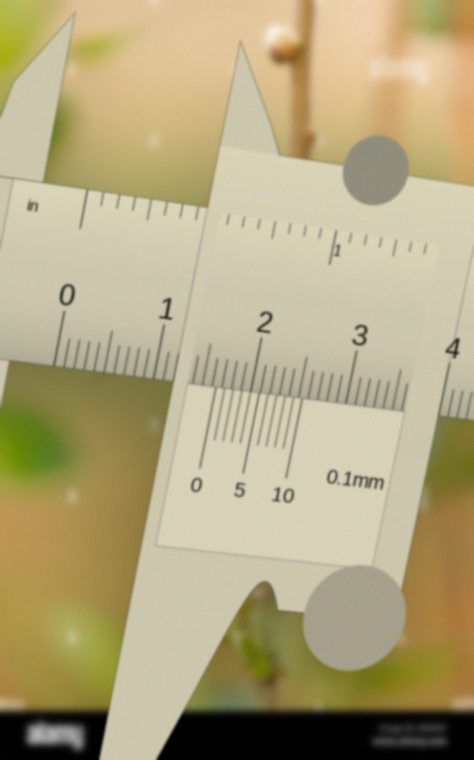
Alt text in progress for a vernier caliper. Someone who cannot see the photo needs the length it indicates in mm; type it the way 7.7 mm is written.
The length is 16.4 mm
